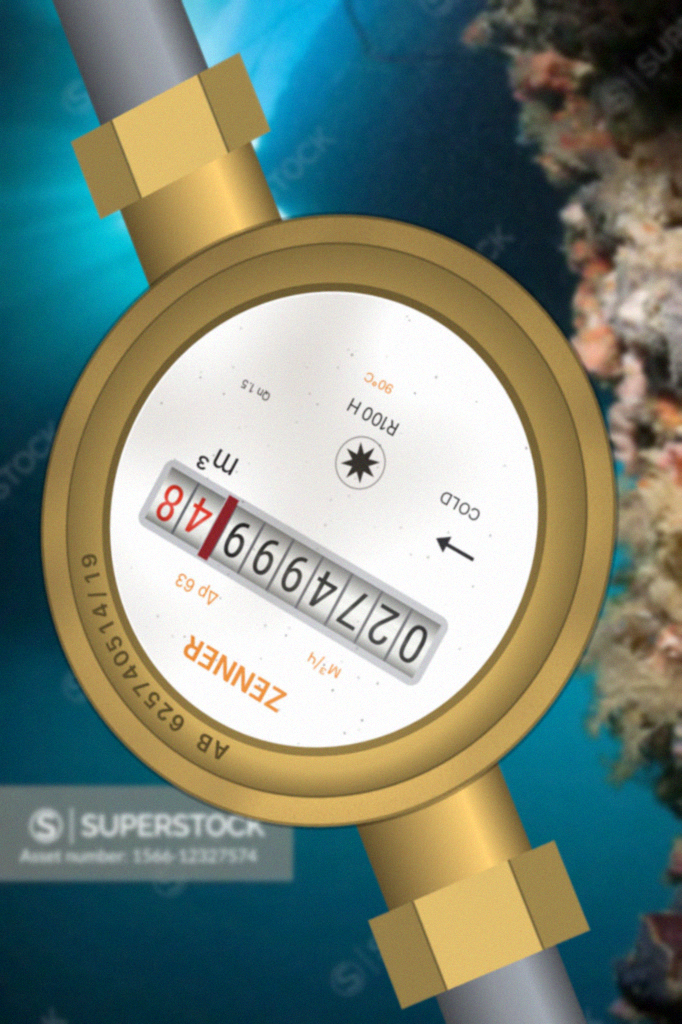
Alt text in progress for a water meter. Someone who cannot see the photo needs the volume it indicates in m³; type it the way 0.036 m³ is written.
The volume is 274999.48 m³
